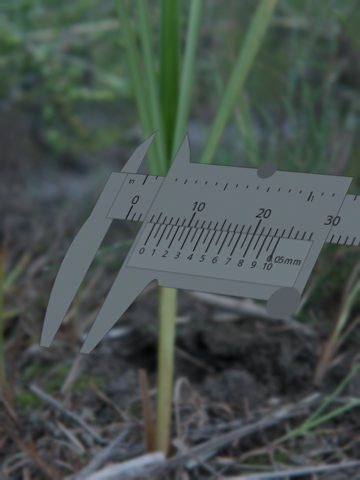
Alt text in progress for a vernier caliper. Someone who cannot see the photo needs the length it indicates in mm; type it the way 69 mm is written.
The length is 4.8 mm
